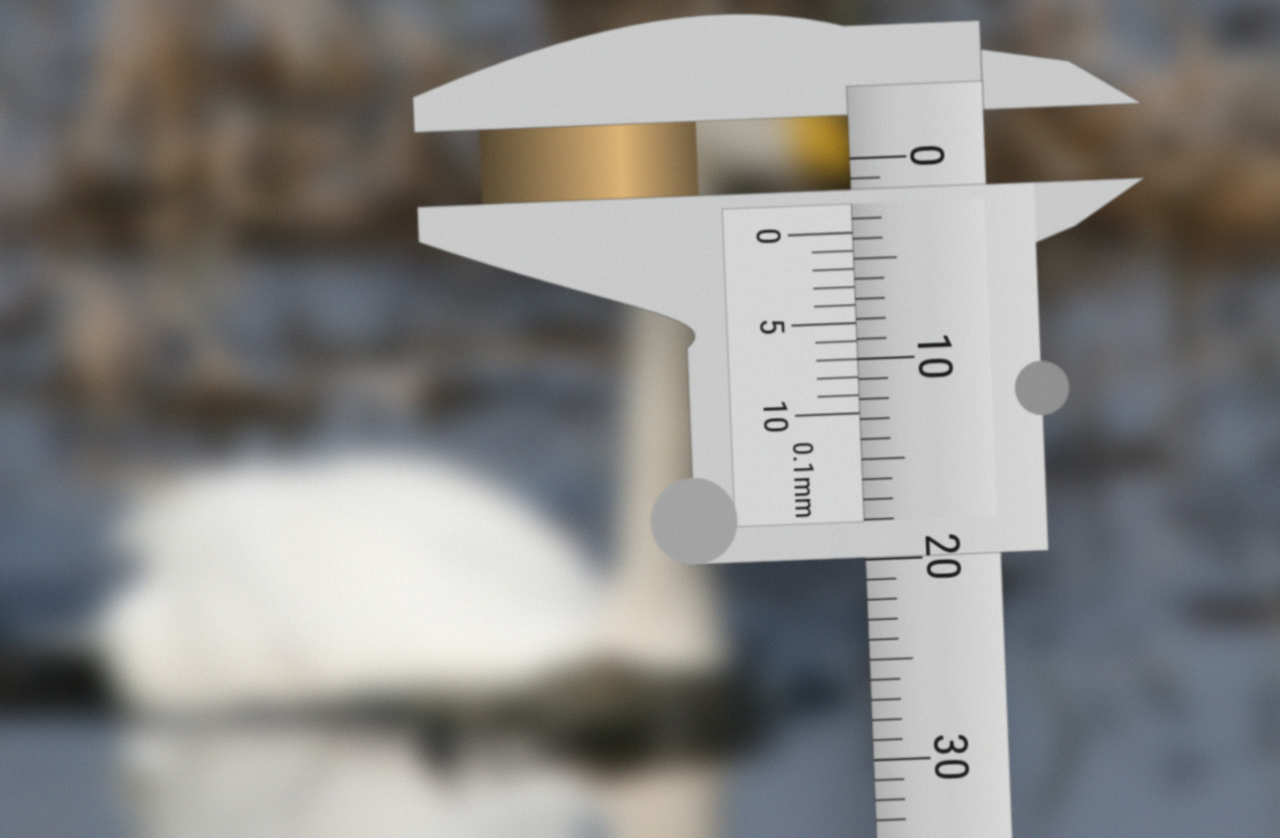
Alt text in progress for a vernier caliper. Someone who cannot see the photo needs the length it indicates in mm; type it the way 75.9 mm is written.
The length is 3.7 mm
